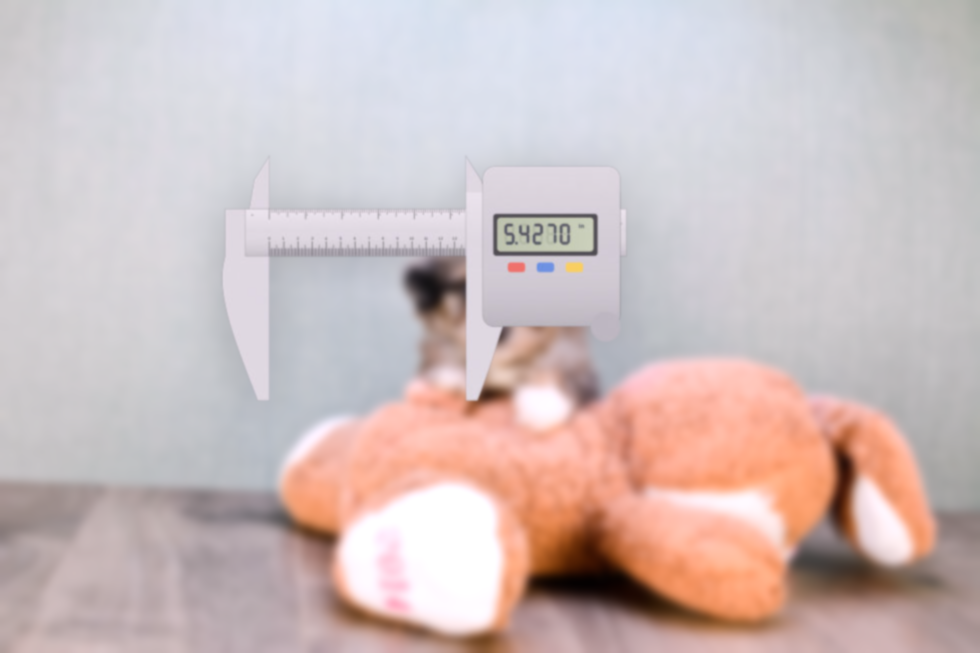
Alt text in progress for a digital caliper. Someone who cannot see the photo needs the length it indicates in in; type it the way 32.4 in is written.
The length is 5.4270 in
